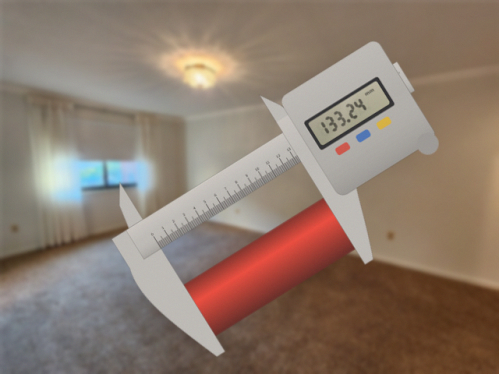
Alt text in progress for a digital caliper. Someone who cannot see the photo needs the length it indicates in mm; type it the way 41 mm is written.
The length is 133.24 mm
